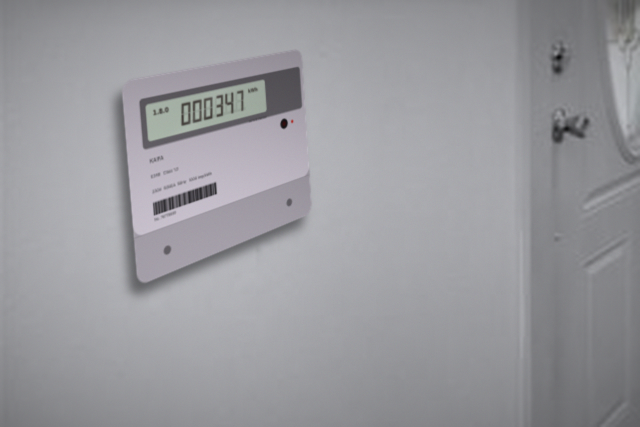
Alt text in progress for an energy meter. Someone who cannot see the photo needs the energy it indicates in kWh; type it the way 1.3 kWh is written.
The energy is 347 kWh
